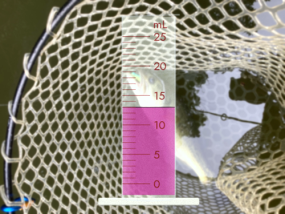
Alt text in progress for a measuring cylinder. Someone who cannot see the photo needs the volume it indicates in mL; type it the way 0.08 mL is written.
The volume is 13 mL
